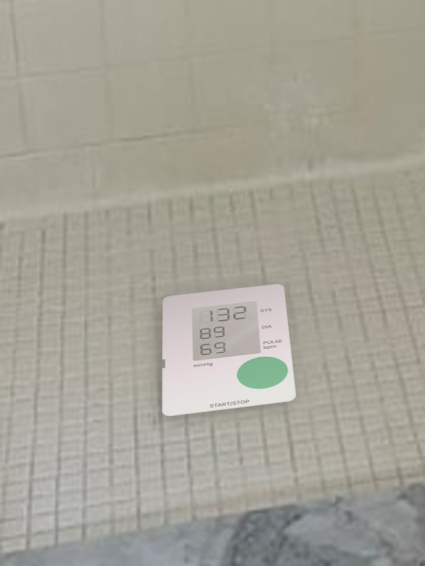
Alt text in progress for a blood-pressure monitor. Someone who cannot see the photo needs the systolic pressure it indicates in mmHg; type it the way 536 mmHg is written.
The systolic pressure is 132 mmHg
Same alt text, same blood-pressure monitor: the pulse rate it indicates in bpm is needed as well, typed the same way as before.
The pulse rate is 69 bpm
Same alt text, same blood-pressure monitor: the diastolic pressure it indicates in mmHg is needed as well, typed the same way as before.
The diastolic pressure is 89 mmHg
